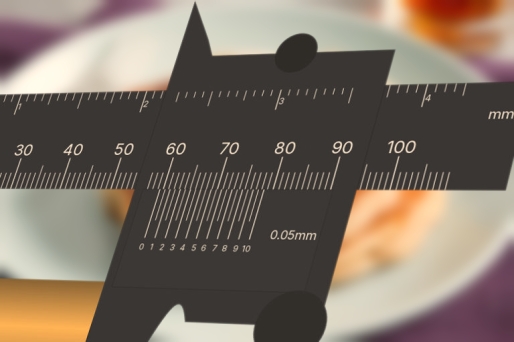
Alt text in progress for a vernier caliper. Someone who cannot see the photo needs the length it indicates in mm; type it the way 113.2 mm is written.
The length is 59.4 mm
